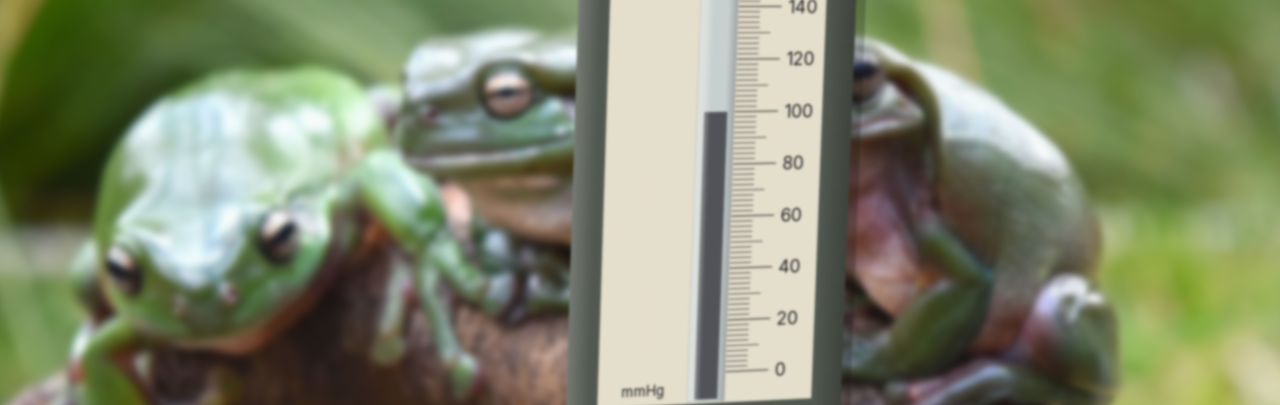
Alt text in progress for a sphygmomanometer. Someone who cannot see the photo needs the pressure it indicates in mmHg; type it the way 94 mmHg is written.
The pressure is 100 mmHg
